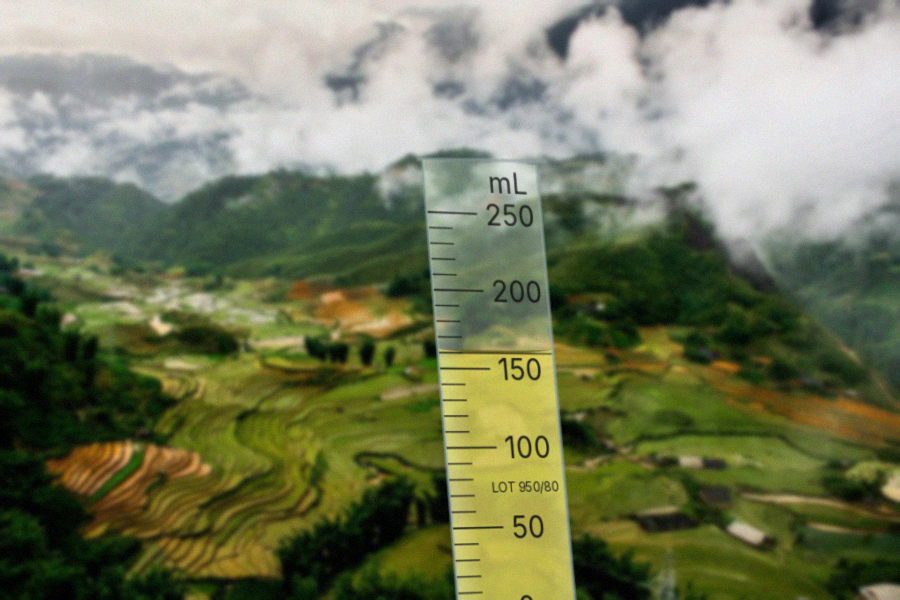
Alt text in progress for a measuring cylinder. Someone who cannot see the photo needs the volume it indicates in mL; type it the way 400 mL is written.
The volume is 160 mL
